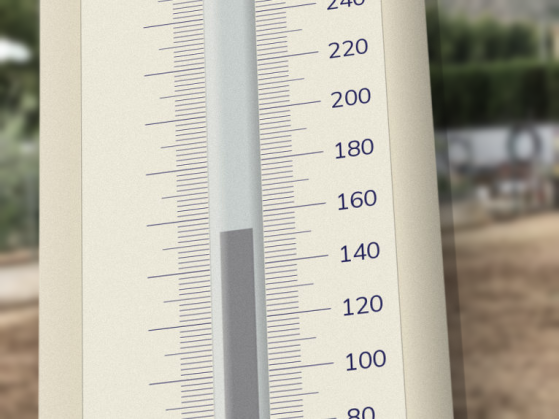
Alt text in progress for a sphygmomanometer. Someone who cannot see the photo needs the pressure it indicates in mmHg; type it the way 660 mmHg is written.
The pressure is 154 mmHg
